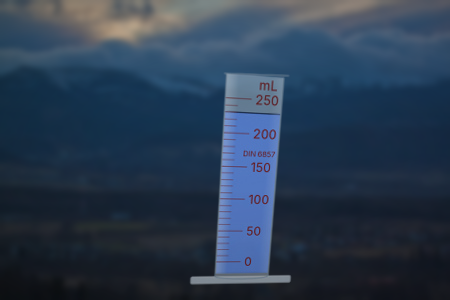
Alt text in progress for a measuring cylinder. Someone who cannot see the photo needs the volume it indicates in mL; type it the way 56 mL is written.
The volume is 230 mL
